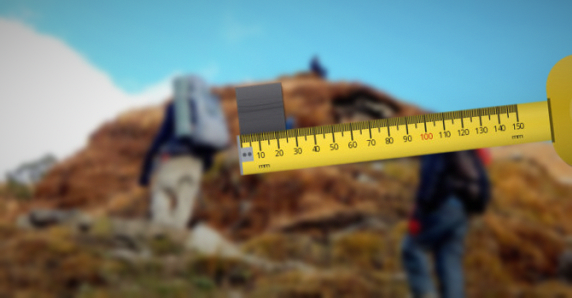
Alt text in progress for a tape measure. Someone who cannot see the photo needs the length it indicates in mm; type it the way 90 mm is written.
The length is 25 mm
